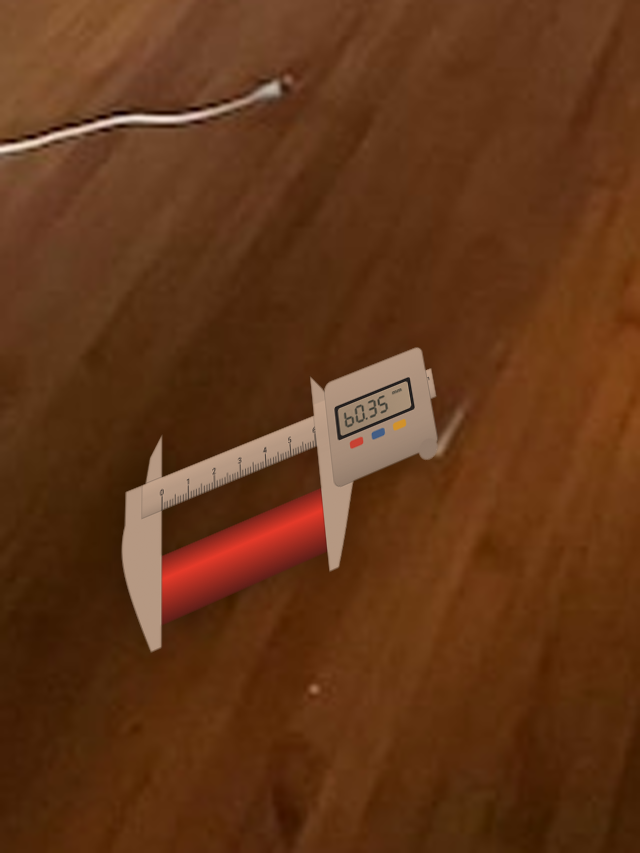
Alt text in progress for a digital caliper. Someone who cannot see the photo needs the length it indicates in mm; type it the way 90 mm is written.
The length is 60.35 mm
